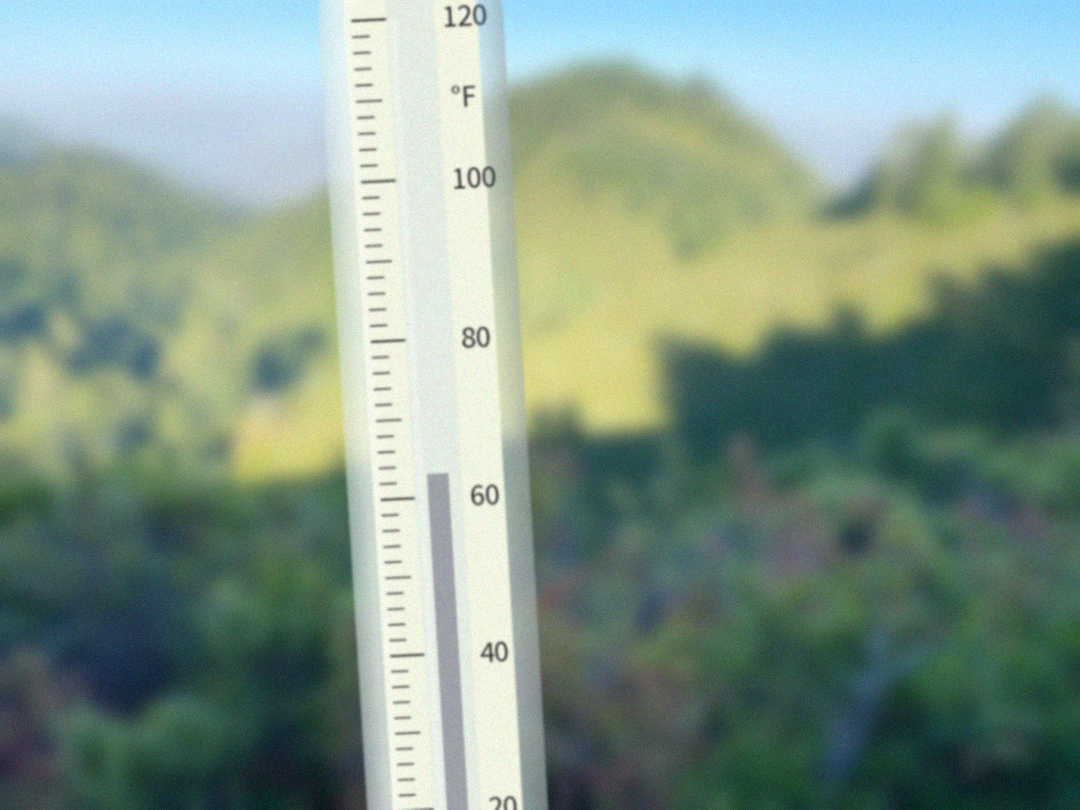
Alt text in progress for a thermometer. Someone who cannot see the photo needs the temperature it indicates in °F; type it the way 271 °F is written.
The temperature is 63 °F
